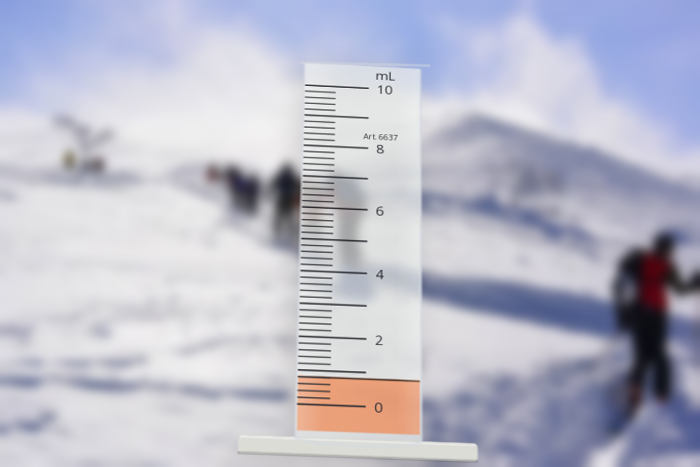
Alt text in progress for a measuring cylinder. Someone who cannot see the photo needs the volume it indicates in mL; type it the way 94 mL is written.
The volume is 0.8 mL
